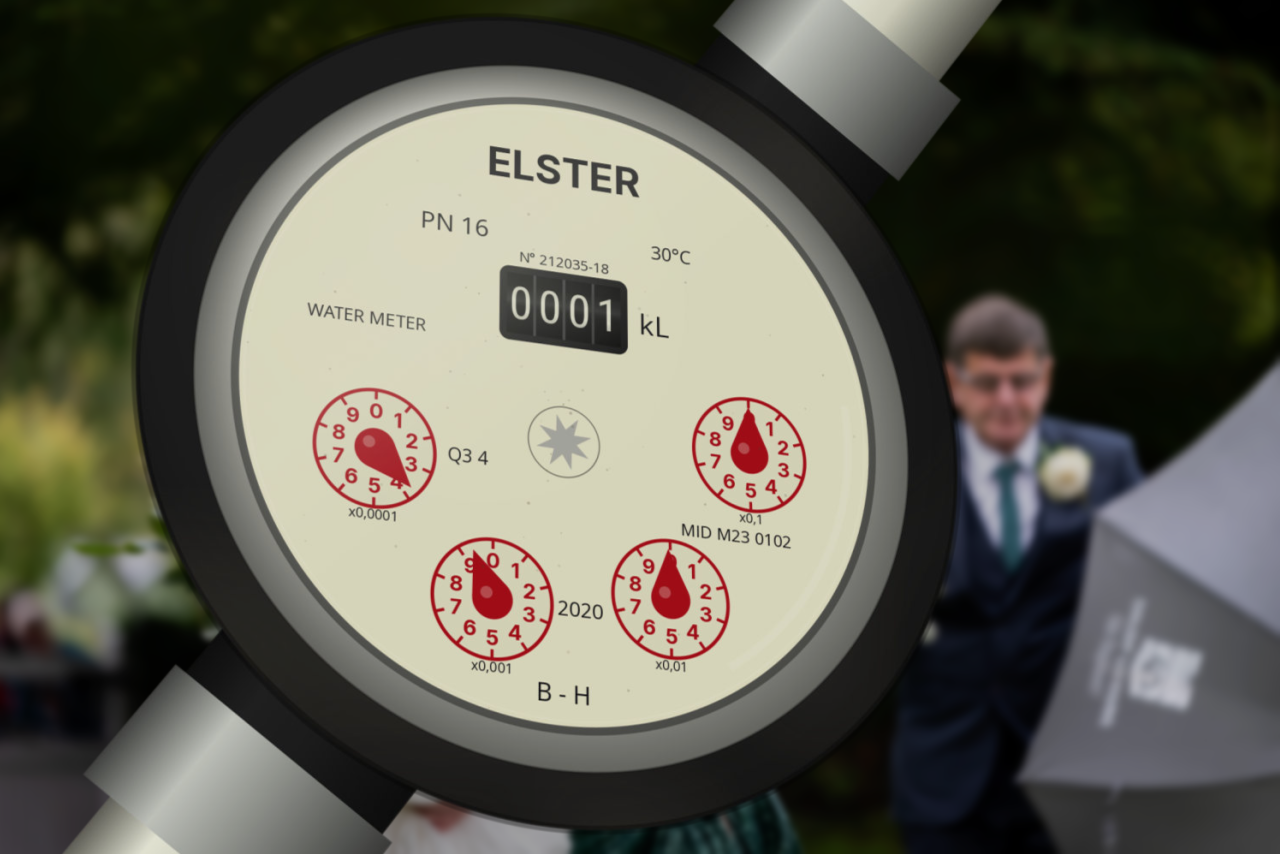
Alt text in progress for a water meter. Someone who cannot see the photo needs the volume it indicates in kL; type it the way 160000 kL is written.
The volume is 0.9993 kL
